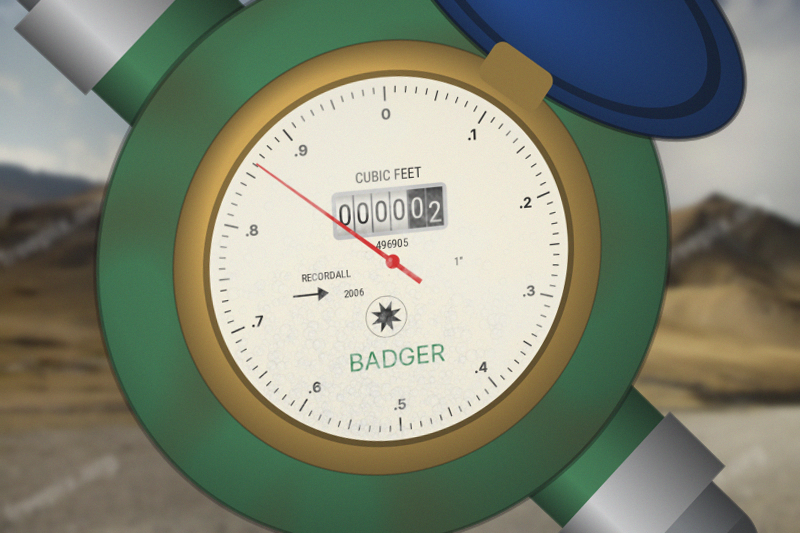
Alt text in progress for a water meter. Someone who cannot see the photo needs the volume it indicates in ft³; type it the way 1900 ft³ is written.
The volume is 1.86 ft³
